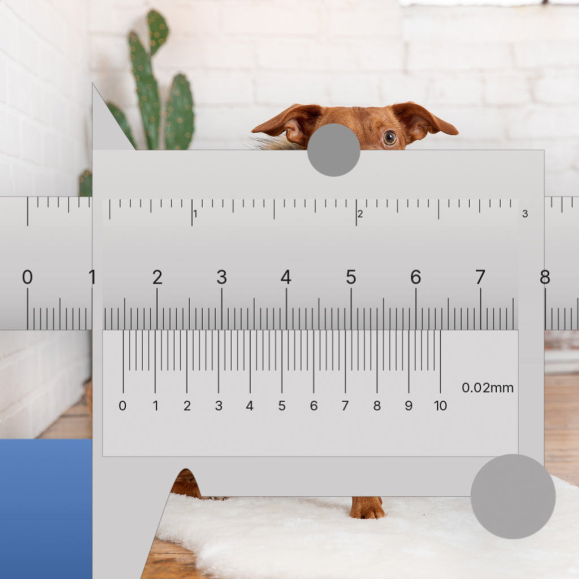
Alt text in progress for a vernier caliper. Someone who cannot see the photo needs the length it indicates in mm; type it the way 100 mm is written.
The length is 14.8 mm
